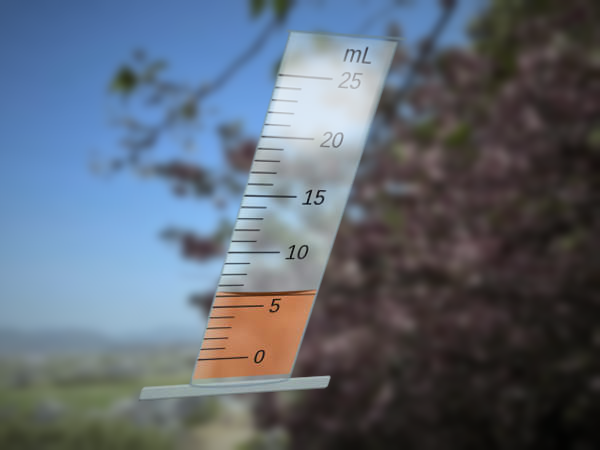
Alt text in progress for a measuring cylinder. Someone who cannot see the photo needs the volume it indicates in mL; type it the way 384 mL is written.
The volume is 6 mL
